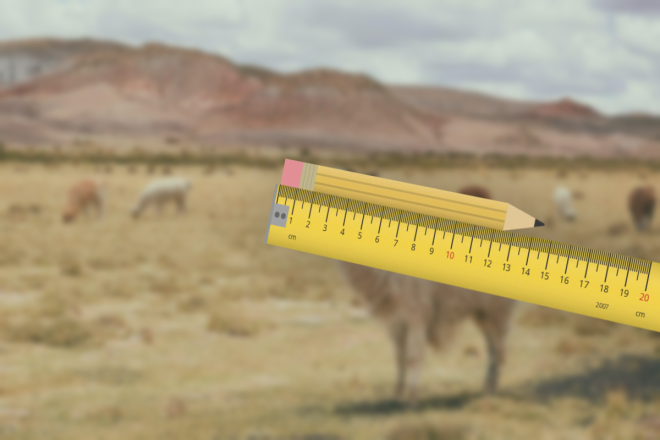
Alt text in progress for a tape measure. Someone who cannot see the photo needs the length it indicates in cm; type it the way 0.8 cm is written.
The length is 14.5 cm
